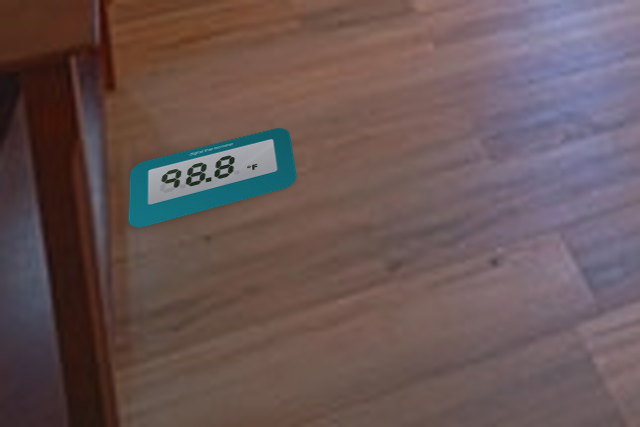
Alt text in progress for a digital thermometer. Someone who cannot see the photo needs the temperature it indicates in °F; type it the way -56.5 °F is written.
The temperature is 98.8 °F
